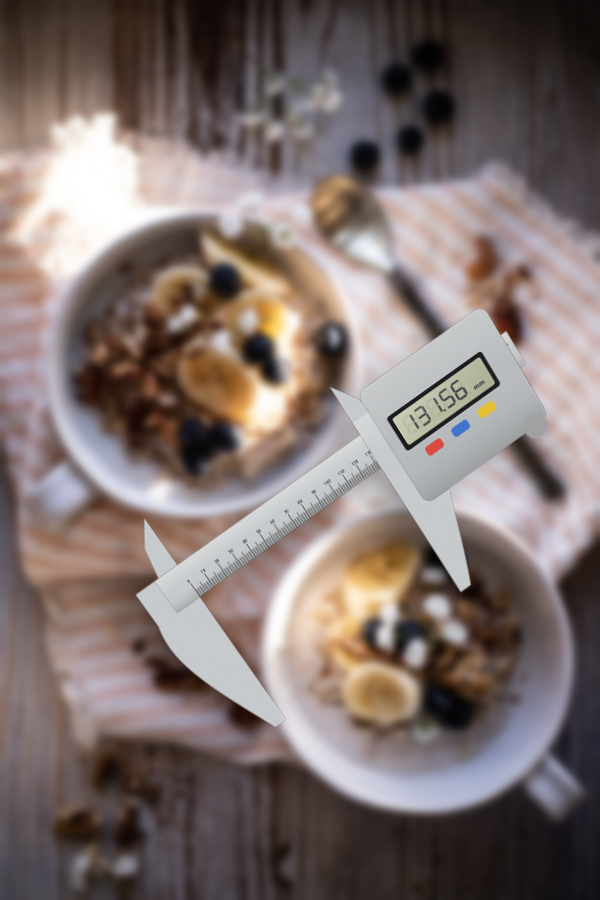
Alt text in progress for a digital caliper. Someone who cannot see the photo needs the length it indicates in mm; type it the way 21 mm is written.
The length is 131.56 mm
